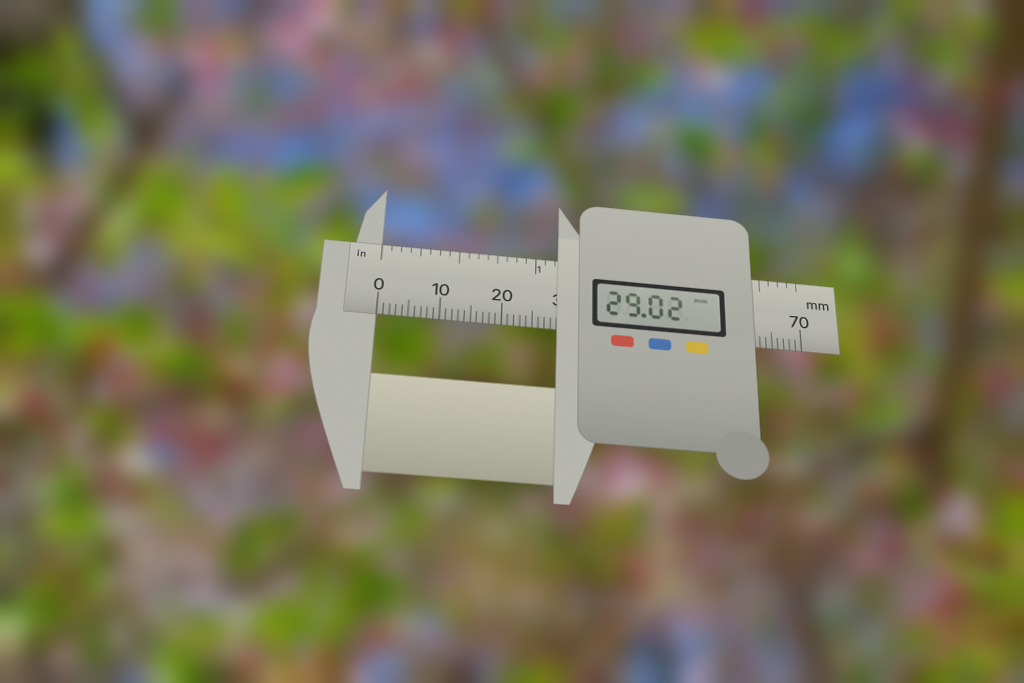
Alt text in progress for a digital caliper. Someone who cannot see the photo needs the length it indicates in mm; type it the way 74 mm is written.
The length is 29.02 mm
